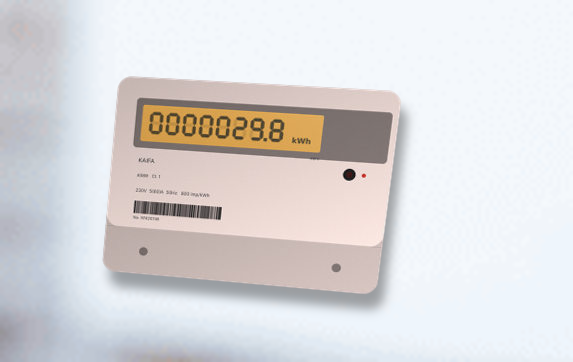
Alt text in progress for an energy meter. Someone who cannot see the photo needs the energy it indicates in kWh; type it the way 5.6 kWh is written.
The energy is 29.8 kWh
